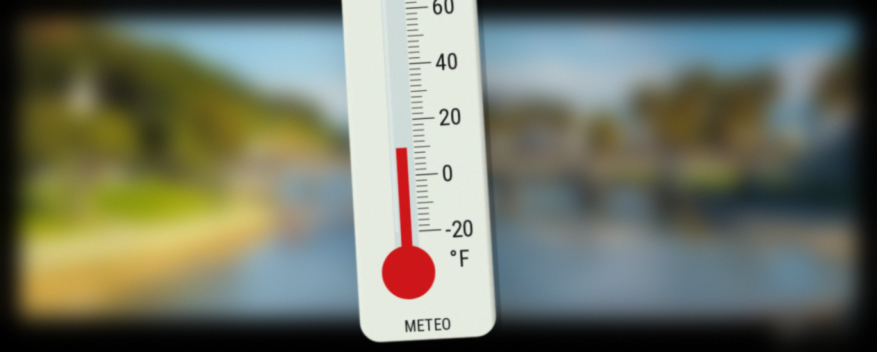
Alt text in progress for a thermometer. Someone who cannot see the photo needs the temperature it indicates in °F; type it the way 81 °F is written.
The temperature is 10 °F
